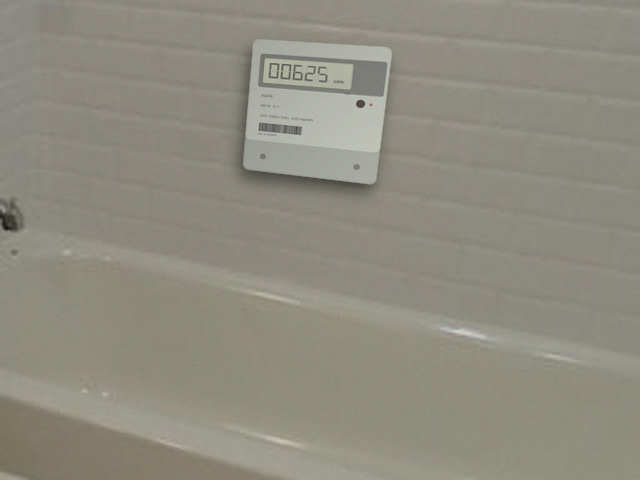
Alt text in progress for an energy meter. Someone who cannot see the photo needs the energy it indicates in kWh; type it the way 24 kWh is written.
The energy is 625 kWh
